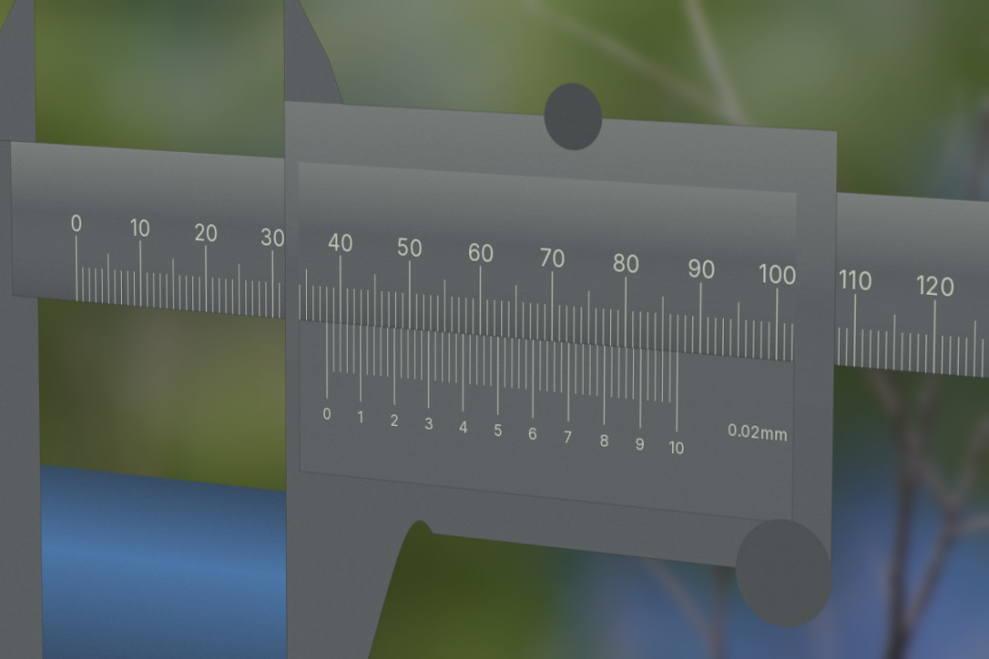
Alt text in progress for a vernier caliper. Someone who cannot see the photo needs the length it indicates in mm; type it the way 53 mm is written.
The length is 38.0 mm
